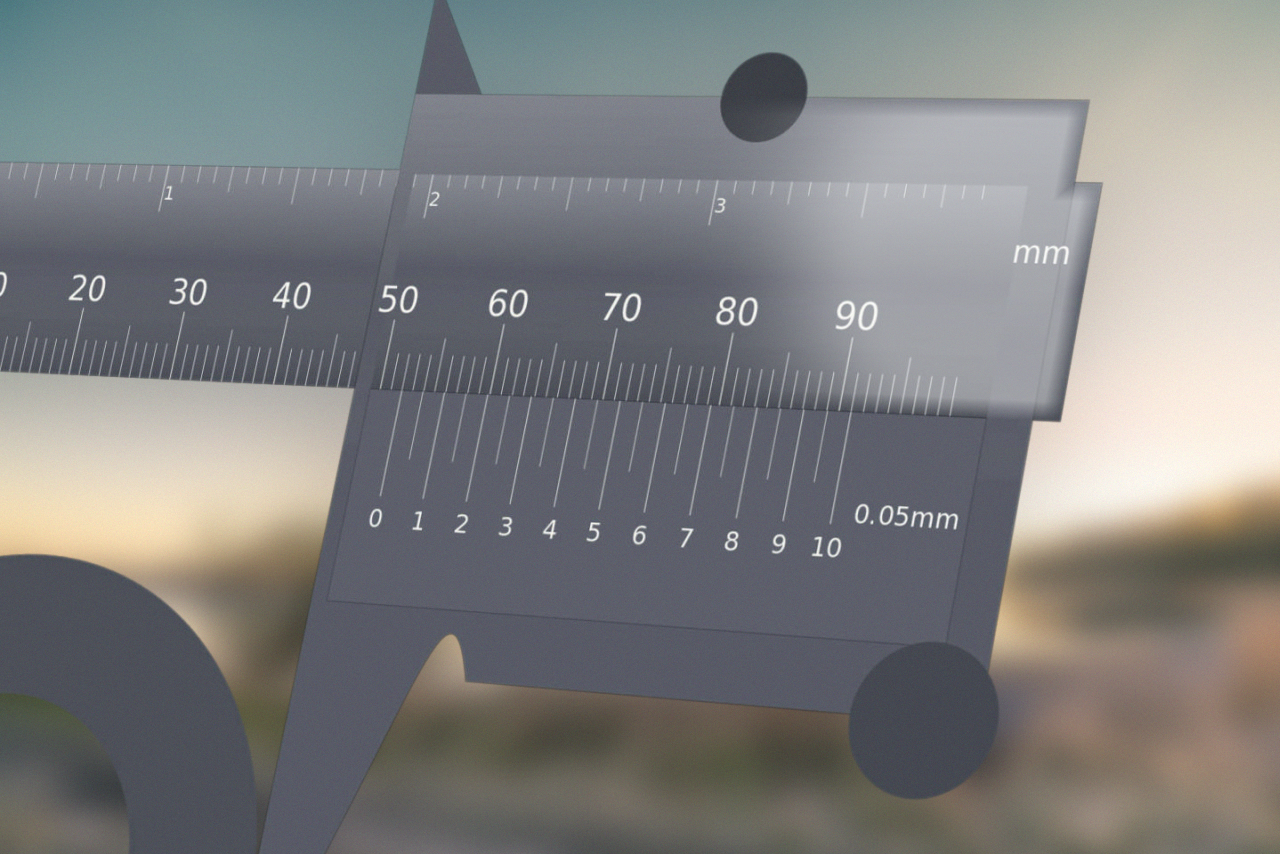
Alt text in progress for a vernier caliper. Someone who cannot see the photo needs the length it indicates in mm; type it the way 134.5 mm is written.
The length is 52.0 mm
